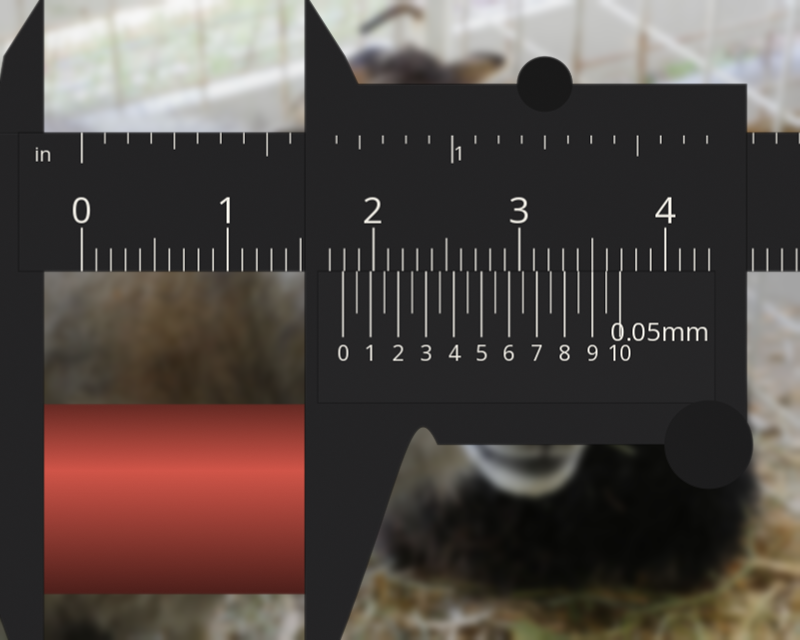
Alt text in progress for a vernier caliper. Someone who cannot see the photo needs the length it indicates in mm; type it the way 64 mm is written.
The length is 17.9 mm
